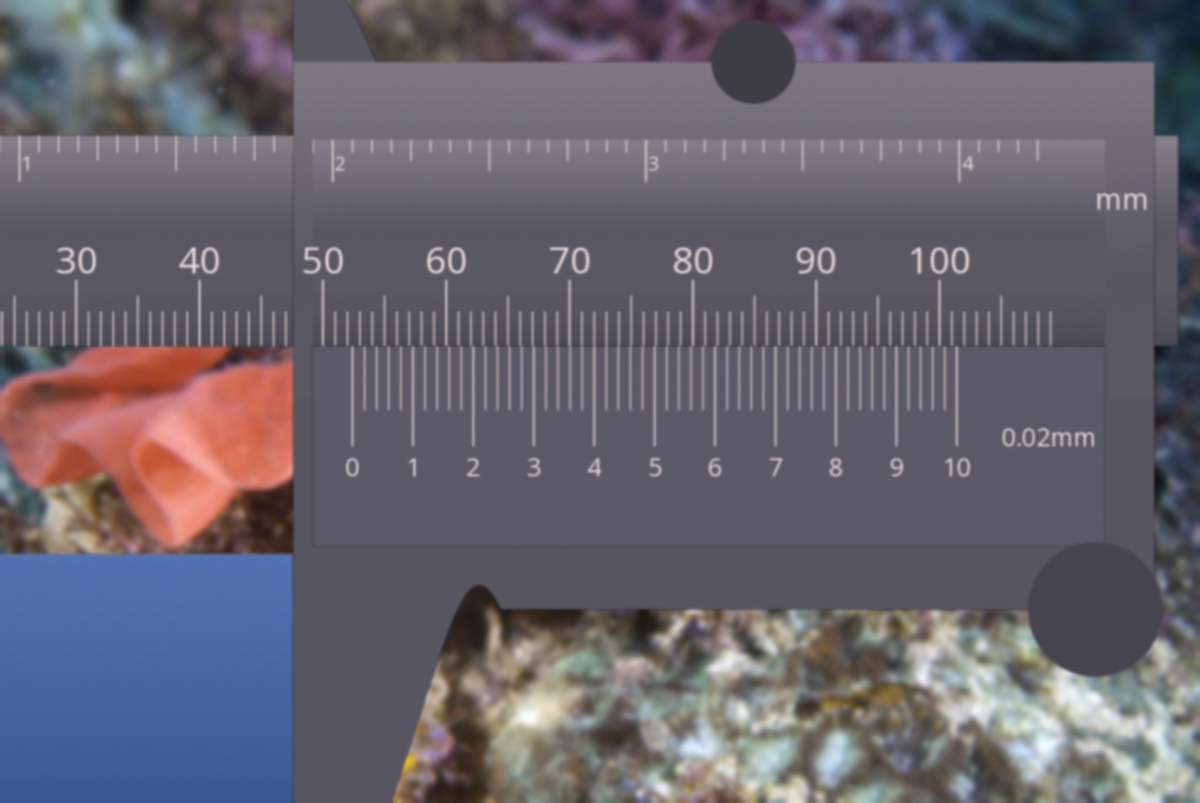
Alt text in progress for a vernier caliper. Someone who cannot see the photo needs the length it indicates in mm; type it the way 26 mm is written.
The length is 52.4 mm
